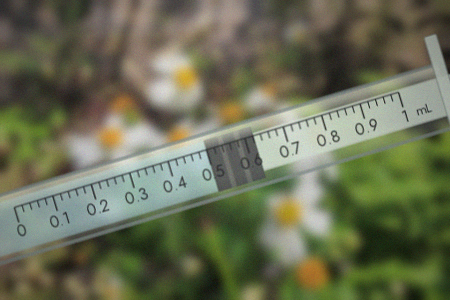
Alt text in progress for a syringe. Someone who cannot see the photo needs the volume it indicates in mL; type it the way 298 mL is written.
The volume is 0.5 mL
